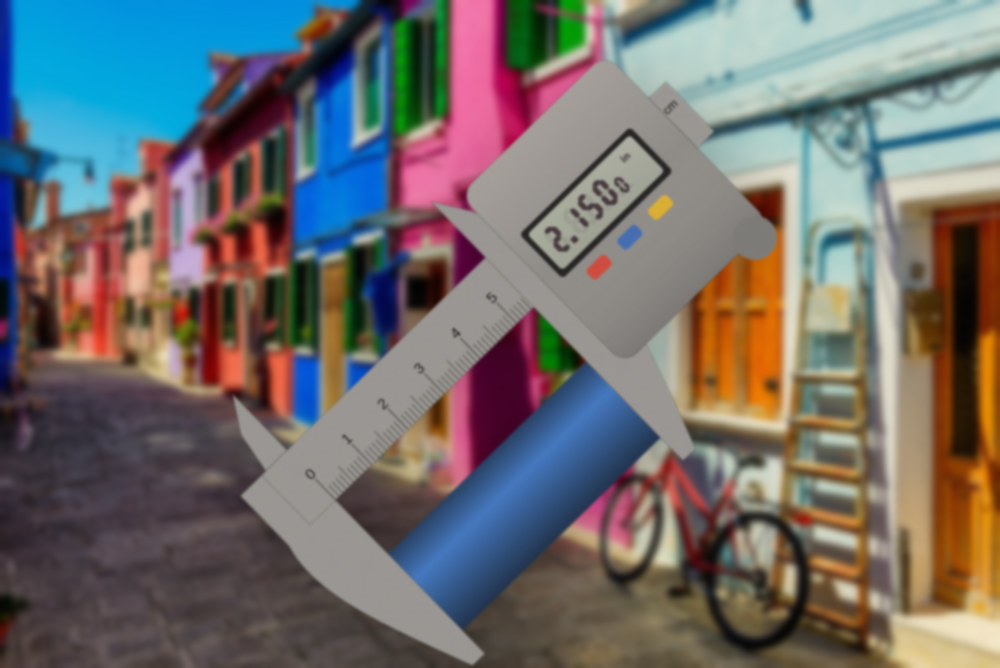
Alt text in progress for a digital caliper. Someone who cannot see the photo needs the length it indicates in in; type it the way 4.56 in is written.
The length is 2.1500 in
